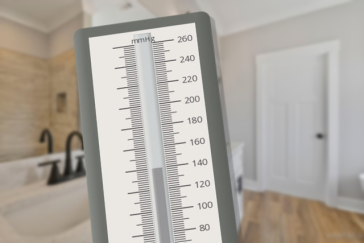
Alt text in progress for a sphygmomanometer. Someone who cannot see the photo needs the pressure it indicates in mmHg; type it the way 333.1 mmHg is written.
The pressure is 140 mmHg
